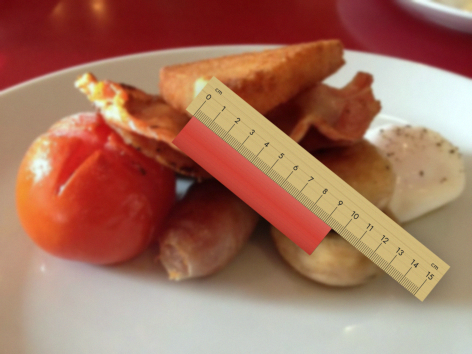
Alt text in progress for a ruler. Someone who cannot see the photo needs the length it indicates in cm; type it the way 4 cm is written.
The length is 9.5 cm
